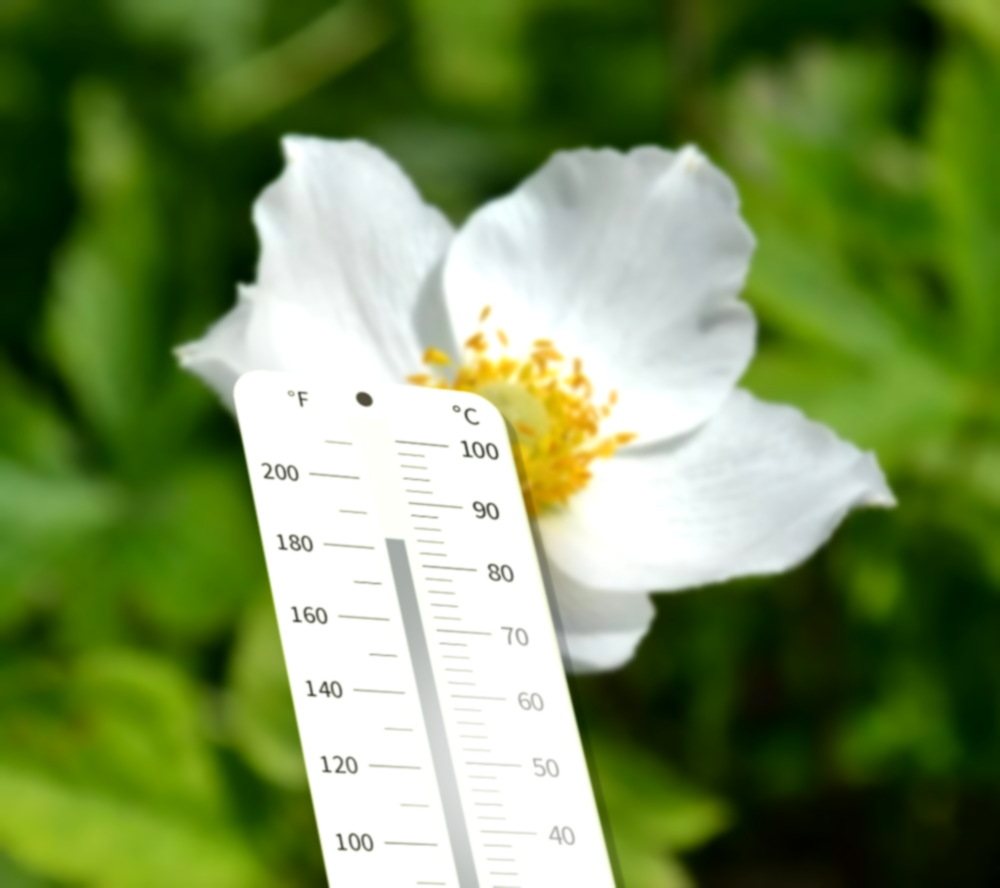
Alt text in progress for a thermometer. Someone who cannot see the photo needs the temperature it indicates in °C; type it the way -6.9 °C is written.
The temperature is 84 °C
